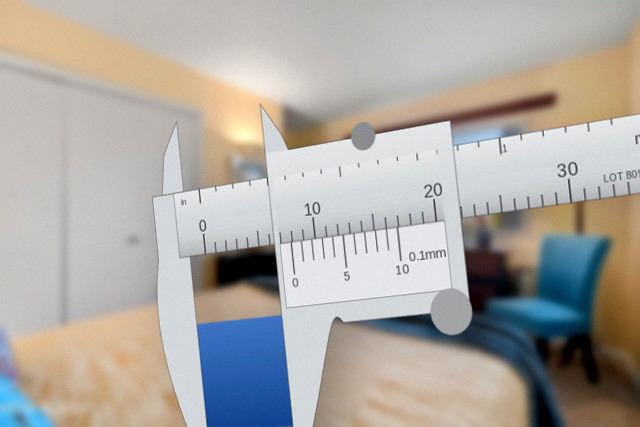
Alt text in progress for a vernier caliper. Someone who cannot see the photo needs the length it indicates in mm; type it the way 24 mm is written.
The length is 7.9 mm
